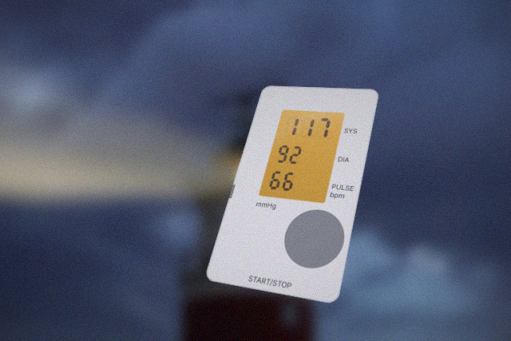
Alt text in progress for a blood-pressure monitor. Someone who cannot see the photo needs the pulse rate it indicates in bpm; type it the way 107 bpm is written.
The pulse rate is 66 bpm
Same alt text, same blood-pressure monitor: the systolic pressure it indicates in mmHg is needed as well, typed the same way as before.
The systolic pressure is 117 mmHg
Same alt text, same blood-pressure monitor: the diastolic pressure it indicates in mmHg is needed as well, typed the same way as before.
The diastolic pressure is 92 mmHg
